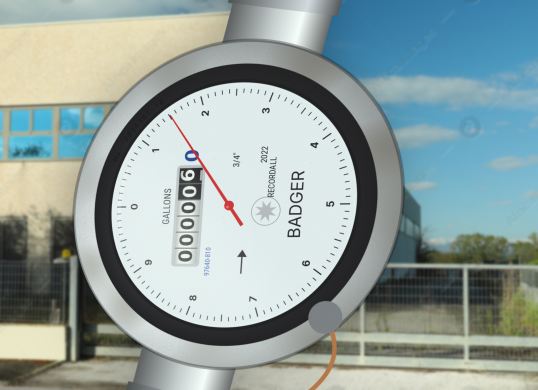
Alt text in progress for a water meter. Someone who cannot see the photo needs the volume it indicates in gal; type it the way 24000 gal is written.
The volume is 61.5 gal
